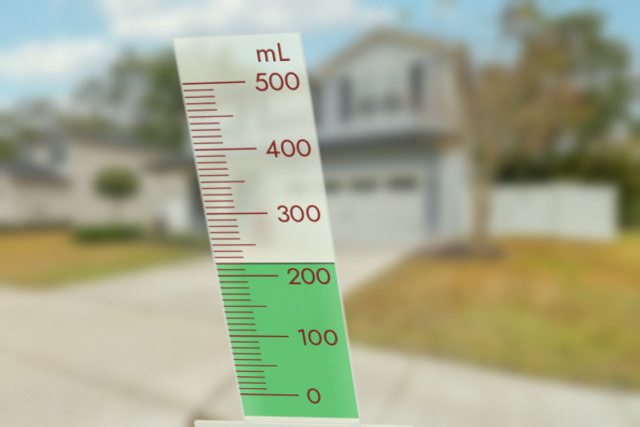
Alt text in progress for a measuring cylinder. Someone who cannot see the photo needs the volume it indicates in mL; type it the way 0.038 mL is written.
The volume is 220 mL
